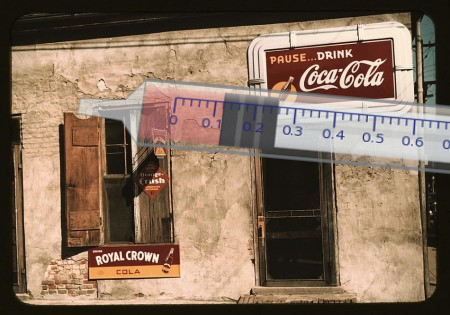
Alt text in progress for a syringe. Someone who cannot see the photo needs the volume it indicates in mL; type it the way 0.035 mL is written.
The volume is 0.12 mL
